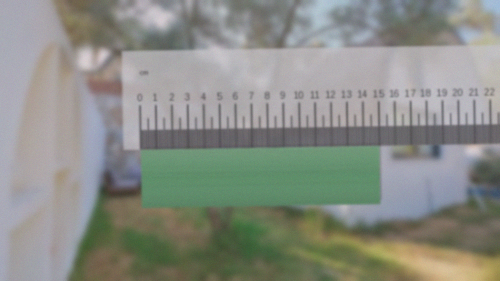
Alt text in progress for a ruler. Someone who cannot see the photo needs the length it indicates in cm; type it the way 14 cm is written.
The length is 15 cm
